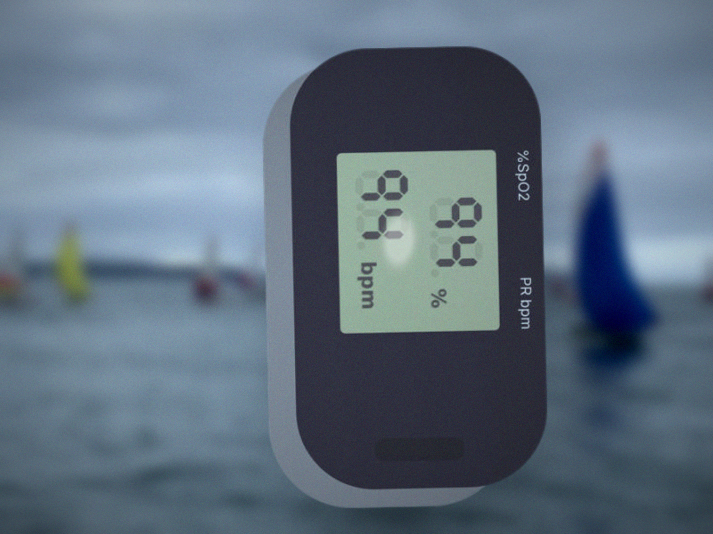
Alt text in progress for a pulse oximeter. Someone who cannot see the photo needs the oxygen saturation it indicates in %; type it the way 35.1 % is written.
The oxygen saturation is 94 %
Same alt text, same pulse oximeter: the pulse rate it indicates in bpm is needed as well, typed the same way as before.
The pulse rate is 94 bpm
